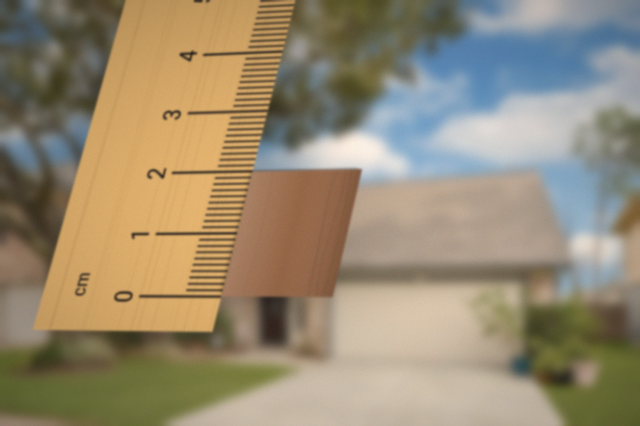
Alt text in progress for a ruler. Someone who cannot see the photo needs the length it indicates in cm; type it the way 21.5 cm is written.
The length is 2 cm
